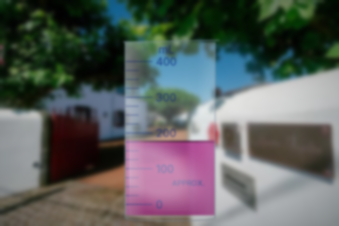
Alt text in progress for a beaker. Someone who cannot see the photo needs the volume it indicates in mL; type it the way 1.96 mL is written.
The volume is 175 mL
